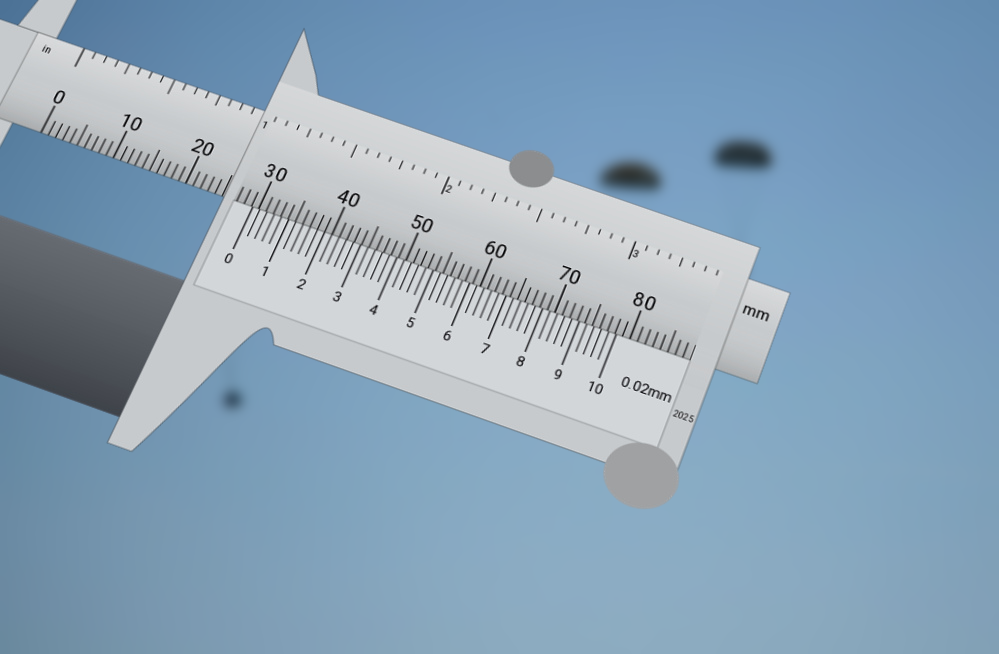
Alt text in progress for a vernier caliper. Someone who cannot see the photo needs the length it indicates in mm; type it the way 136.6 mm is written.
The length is 29.2 mm
